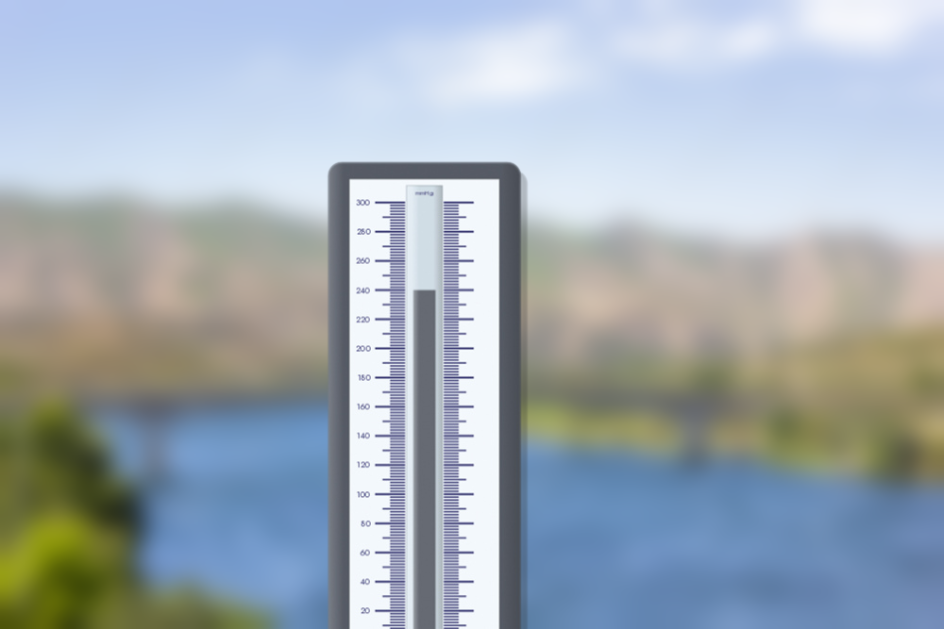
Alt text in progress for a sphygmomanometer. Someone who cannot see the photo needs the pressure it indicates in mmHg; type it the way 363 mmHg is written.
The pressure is 240 mmHg
